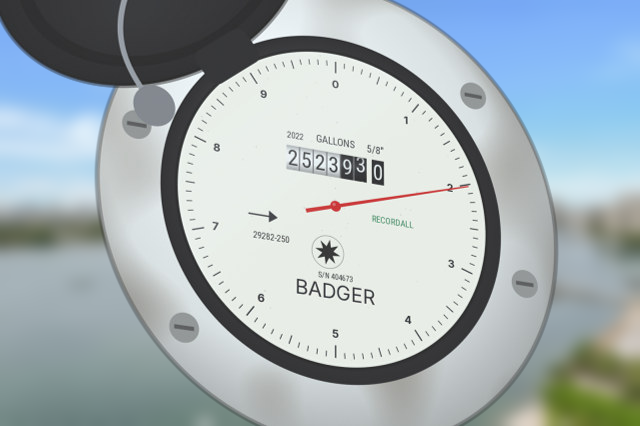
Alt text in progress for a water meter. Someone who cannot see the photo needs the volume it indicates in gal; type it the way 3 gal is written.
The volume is 2523932.0 gal
